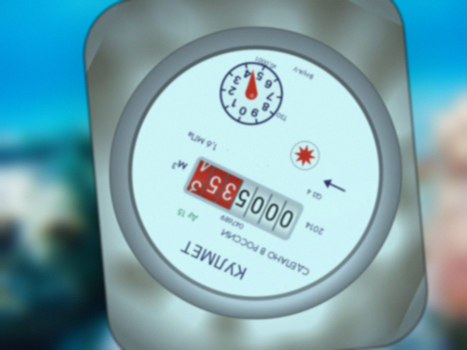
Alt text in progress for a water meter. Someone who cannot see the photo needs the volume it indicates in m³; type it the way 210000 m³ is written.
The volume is 5.3534 m³
